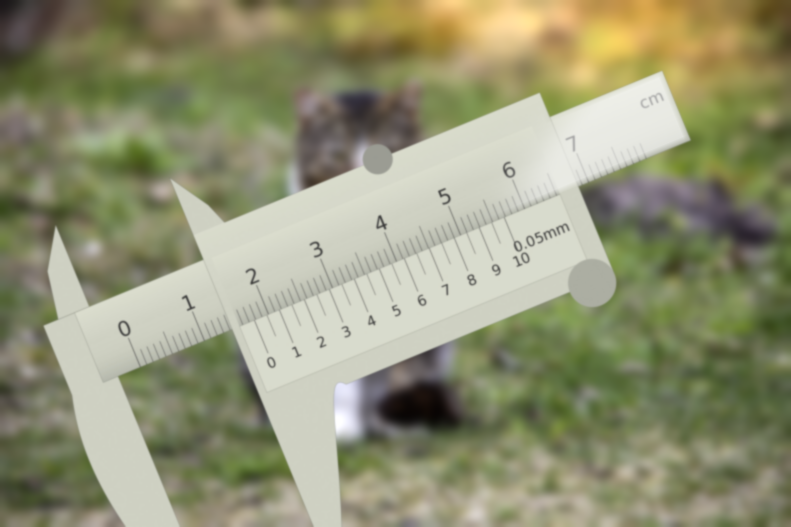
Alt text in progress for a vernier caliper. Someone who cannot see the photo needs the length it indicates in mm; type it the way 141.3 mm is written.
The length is 17.8 mm
